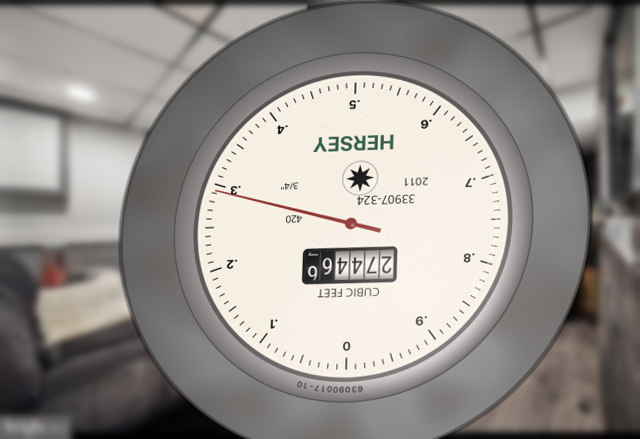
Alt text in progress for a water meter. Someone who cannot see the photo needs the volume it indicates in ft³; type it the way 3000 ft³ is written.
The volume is 274466.29 ft³
